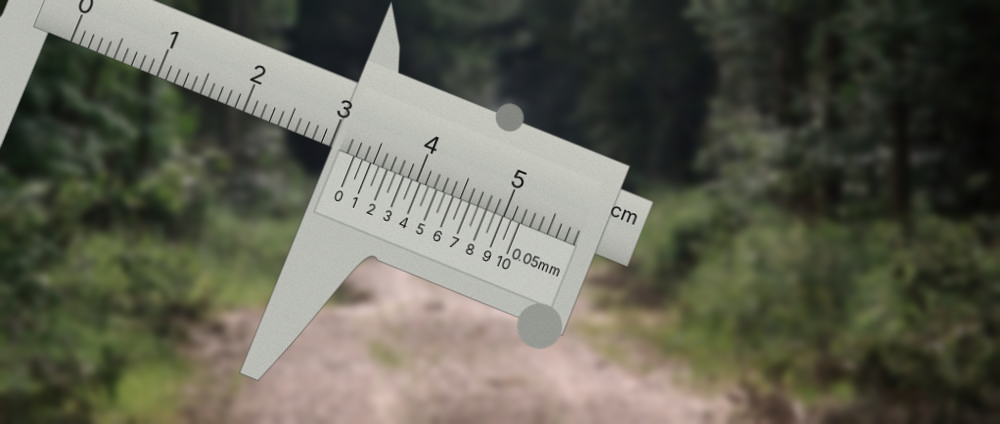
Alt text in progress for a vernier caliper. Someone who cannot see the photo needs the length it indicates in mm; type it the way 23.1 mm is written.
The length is 32.8 mm
